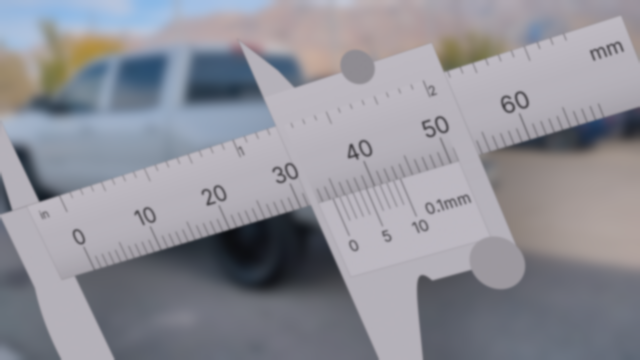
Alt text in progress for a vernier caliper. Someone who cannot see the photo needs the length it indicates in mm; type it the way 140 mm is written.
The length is 34.4 mm
